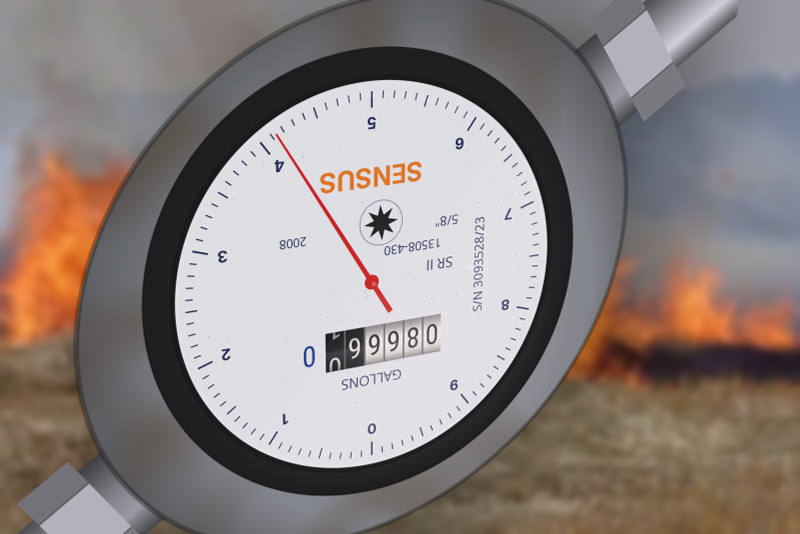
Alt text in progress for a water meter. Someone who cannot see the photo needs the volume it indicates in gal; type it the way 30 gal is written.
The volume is 866604.1 gal
